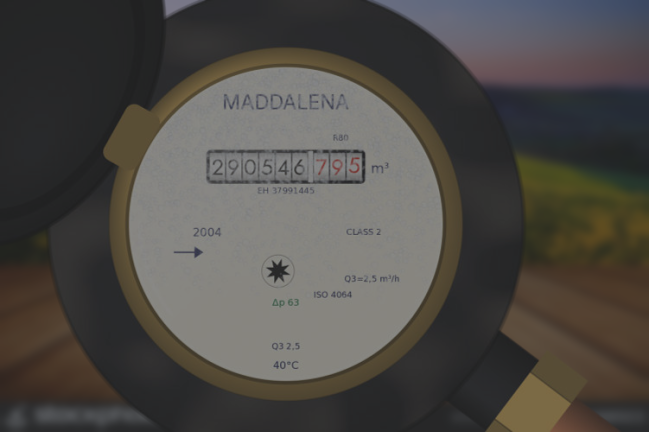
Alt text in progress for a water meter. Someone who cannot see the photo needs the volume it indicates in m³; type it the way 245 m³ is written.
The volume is 290546.795 m³
